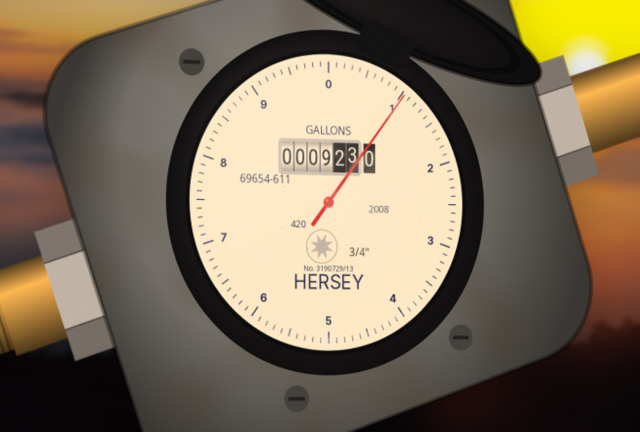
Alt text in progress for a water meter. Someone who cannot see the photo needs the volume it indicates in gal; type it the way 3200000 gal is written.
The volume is 9231.0 gal
